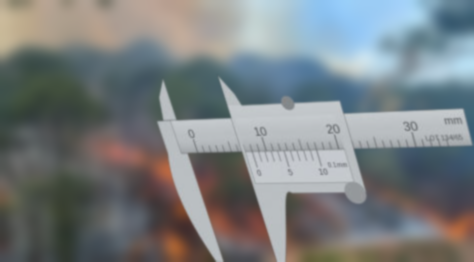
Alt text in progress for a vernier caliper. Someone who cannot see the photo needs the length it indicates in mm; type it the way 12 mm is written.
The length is 8.0 mm
